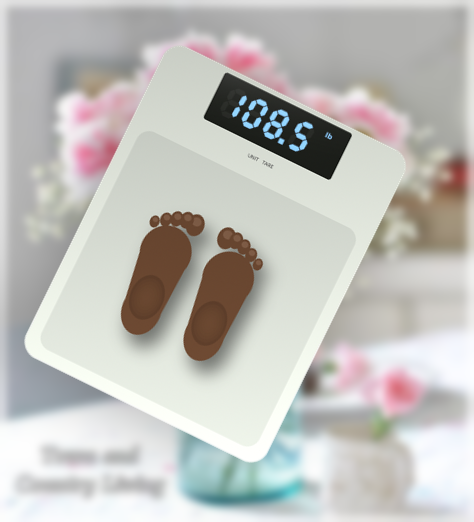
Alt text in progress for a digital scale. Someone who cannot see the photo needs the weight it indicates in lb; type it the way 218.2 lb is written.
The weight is 108.5 lb
